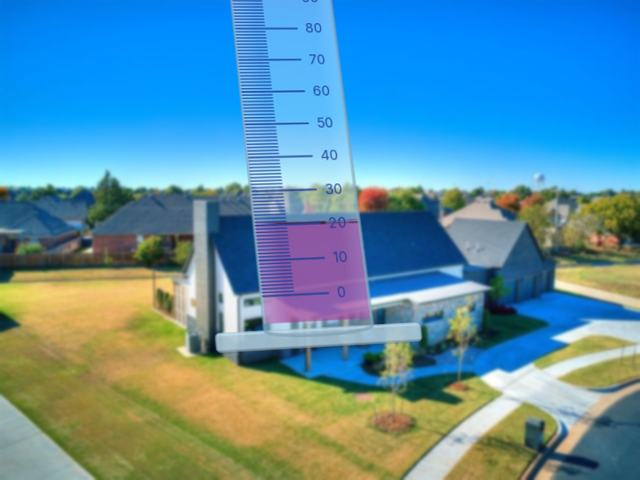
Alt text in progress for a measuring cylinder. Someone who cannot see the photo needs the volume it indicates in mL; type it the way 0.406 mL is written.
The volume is 20 mL
